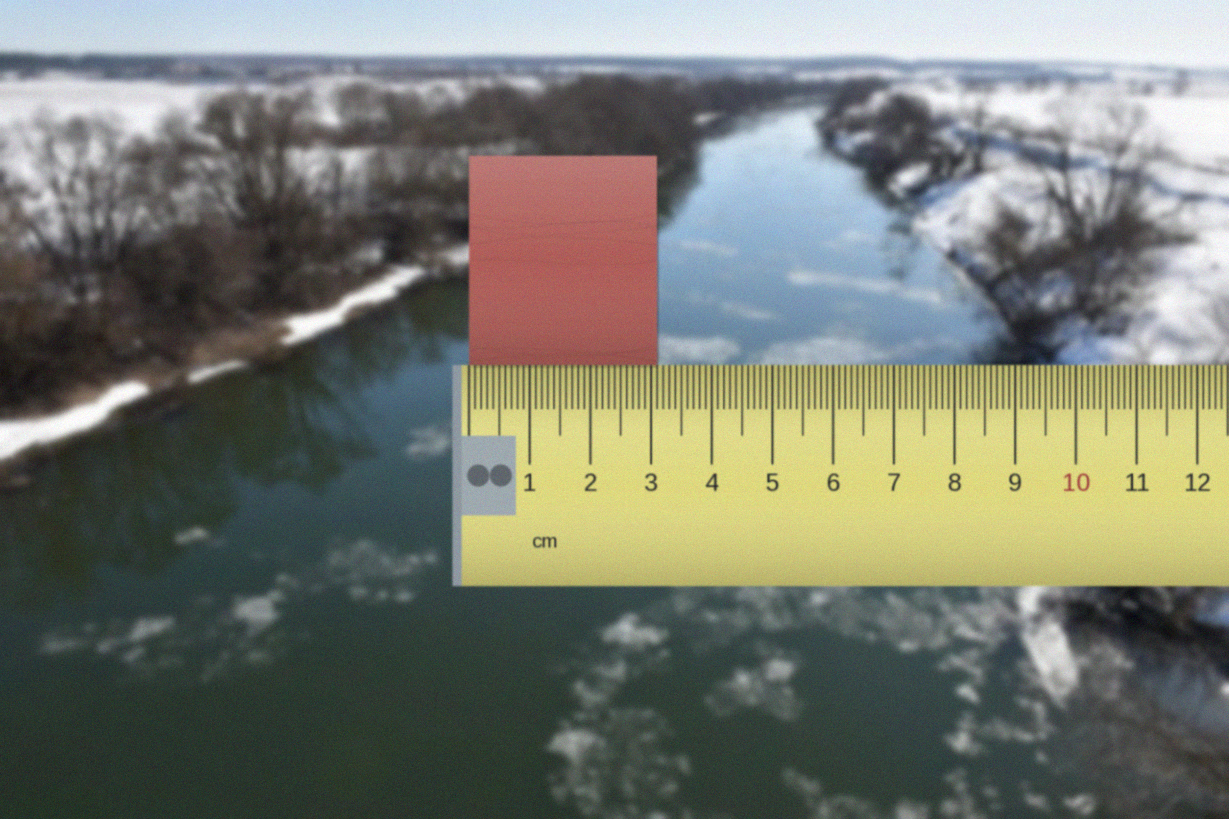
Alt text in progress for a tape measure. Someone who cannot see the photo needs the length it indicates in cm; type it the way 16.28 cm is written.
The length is 3.1 cm
